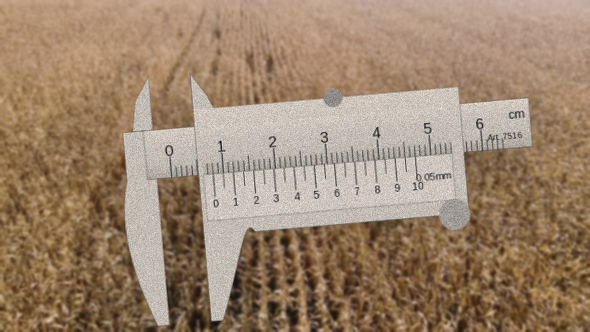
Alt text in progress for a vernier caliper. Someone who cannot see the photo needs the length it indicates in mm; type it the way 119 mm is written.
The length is 8.0 mm
